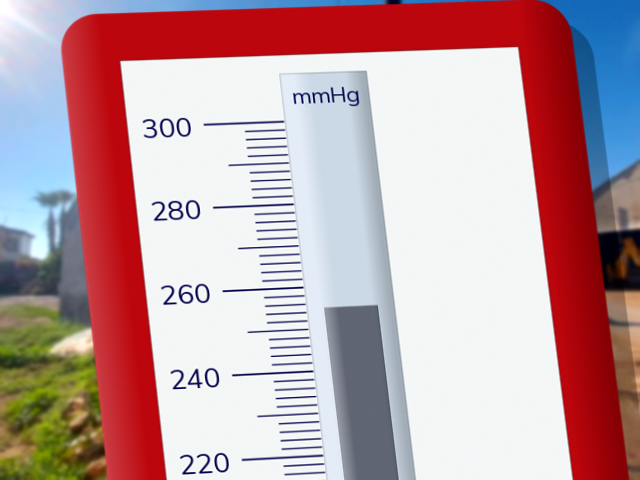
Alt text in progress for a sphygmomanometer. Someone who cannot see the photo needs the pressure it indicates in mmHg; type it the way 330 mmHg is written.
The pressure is 255 mmHg
